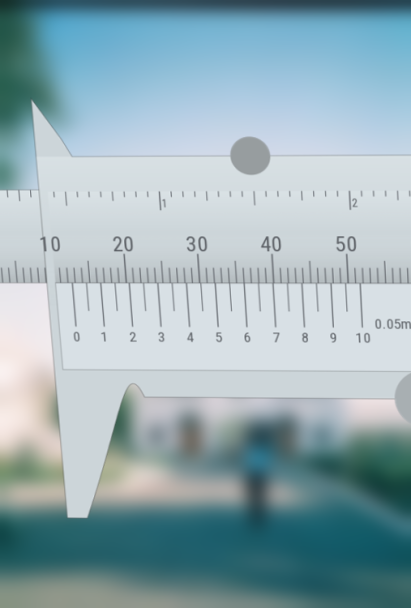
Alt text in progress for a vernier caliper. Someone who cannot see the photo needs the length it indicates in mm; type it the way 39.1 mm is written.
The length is 12.6 mm
